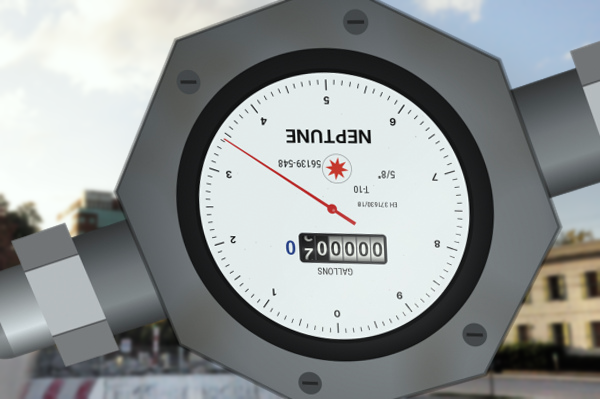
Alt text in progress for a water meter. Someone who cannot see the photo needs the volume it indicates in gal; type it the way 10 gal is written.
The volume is 23.4 gal
